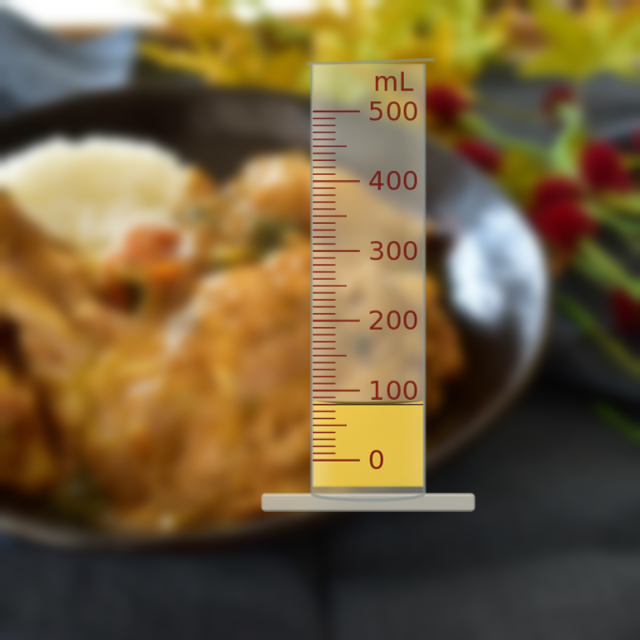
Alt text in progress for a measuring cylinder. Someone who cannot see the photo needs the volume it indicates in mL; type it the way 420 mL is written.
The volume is 80 mL
